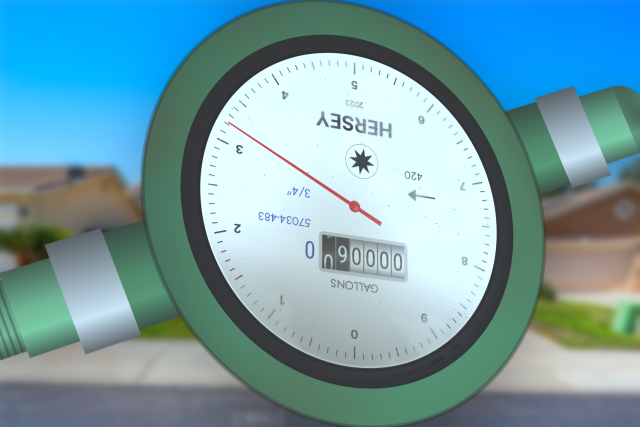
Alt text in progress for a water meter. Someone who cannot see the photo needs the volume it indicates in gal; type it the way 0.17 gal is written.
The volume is 603.2 gal
